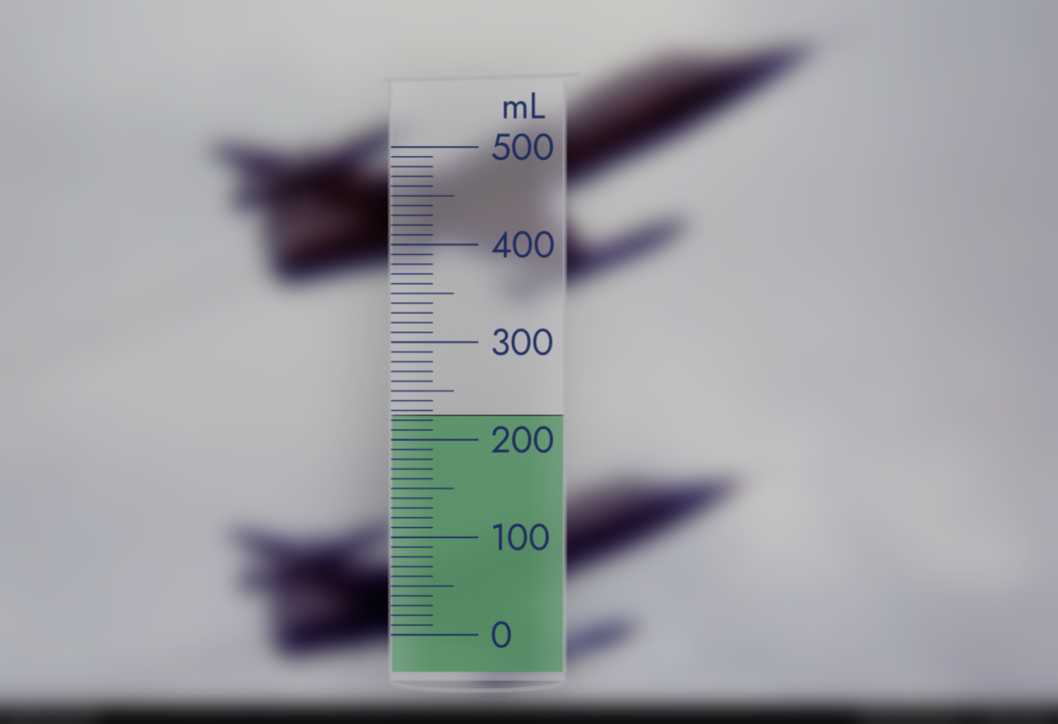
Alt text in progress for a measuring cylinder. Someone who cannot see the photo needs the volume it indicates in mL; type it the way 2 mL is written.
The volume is 225 mL
